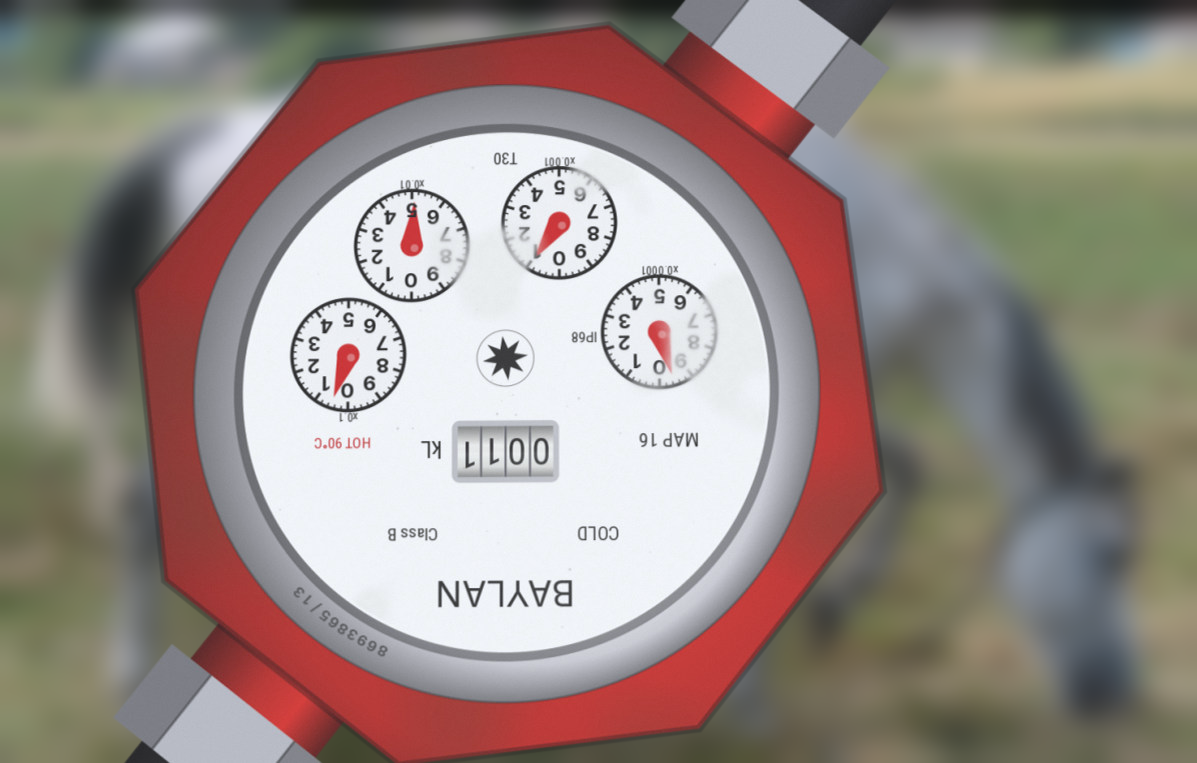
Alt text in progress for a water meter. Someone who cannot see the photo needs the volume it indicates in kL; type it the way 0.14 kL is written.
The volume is 11.0509 kL
